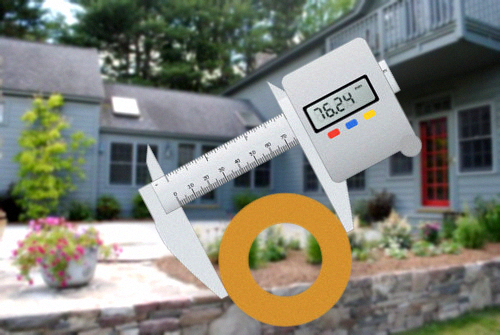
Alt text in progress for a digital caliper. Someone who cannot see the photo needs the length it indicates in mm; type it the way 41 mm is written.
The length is 76.24 mm
